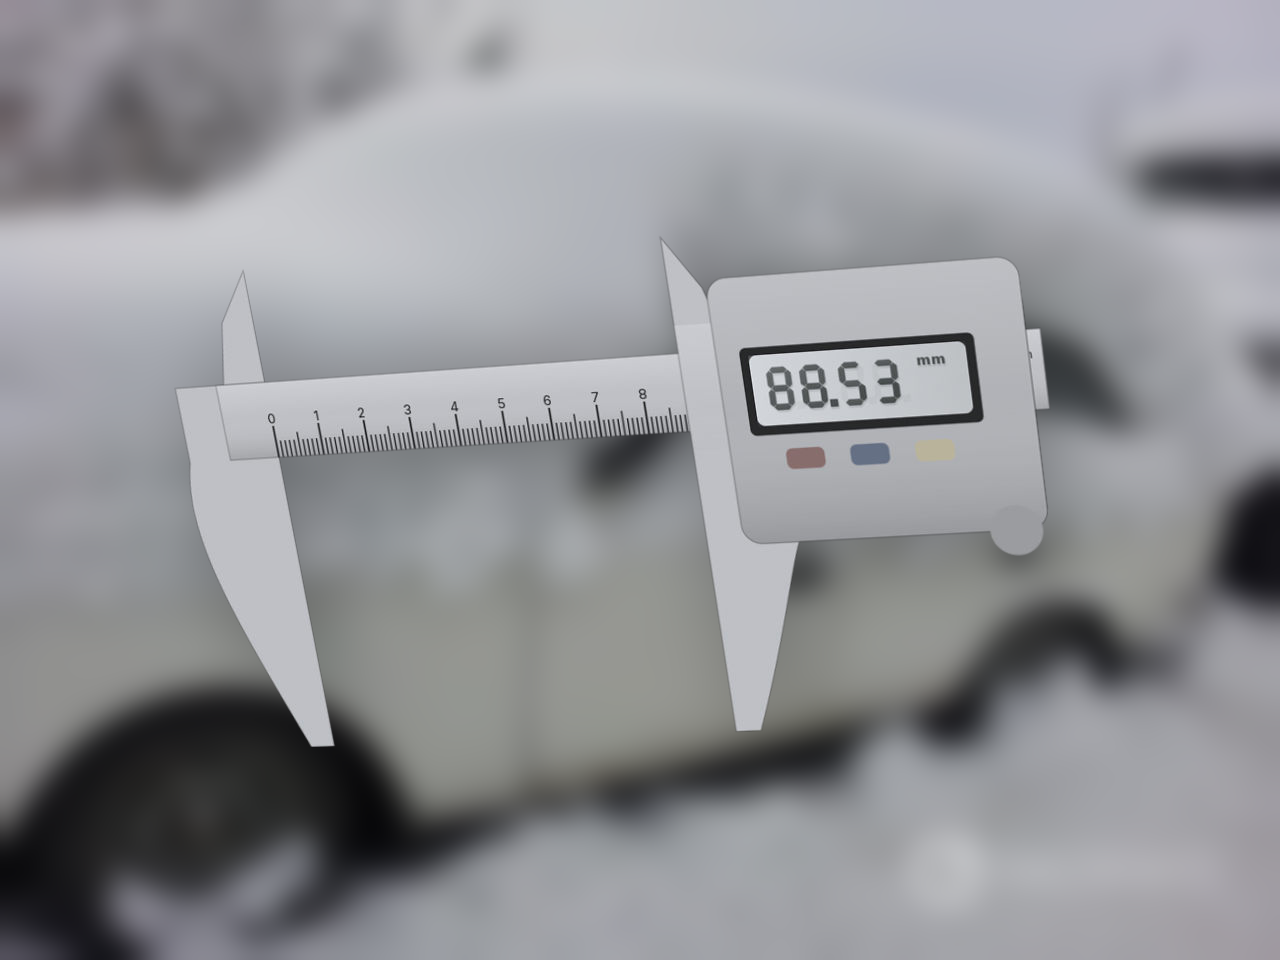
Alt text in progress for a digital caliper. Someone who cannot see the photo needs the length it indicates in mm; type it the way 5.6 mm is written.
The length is 88.53 mm
